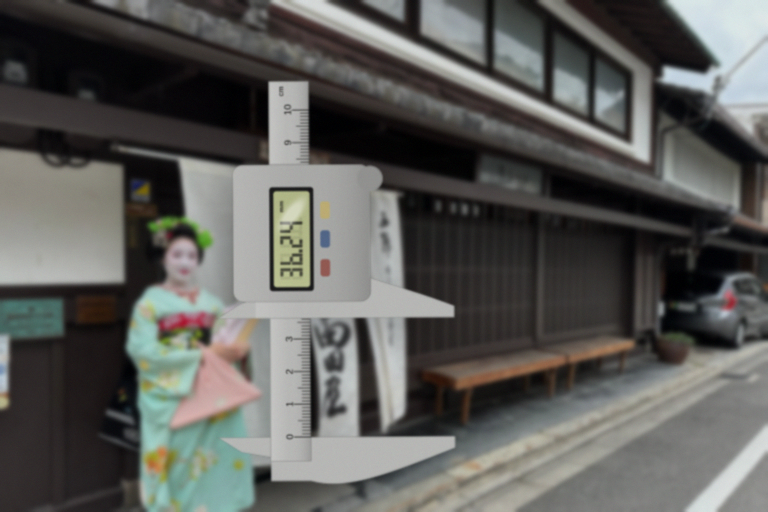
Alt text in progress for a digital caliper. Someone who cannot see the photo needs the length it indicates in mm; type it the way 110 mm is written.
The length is 36.24 mm
